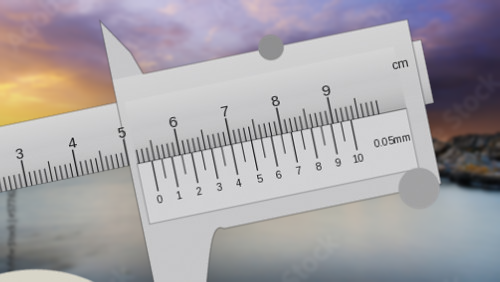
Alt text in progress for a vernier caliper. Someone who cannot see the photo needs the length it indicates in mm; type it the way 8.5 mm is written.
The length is 54.5 mm
